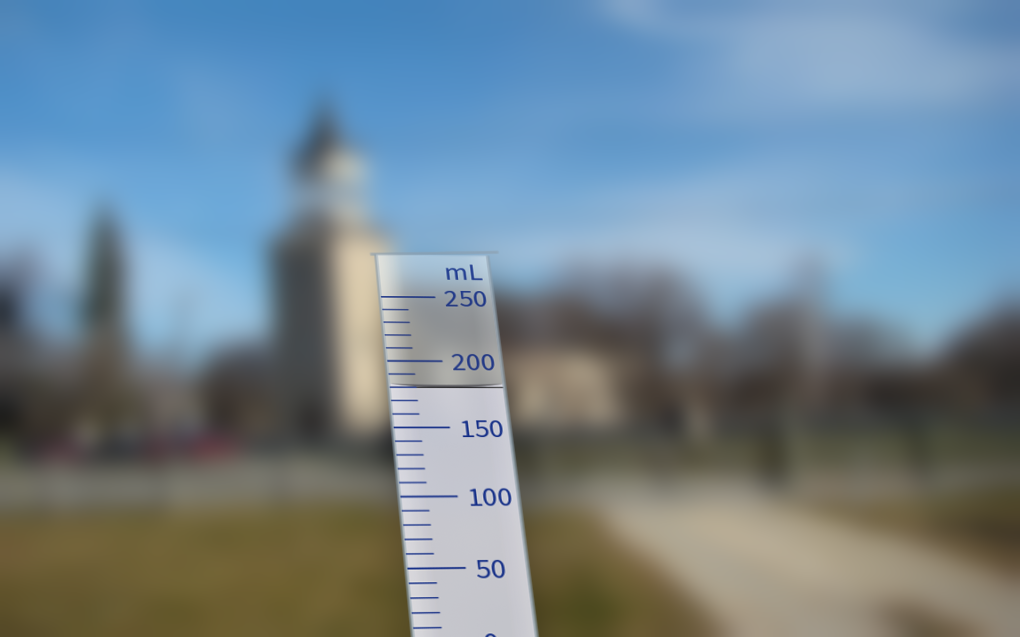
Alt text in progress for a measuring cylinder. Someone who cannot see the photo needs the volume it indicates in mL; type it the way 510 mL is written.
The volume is 180 mL
